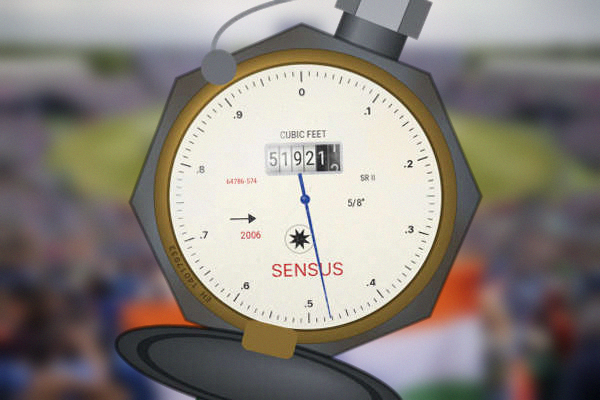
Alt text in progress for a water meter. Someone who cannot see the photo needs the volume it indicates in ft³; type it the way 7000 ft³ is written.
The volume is 519211.47 ft³
